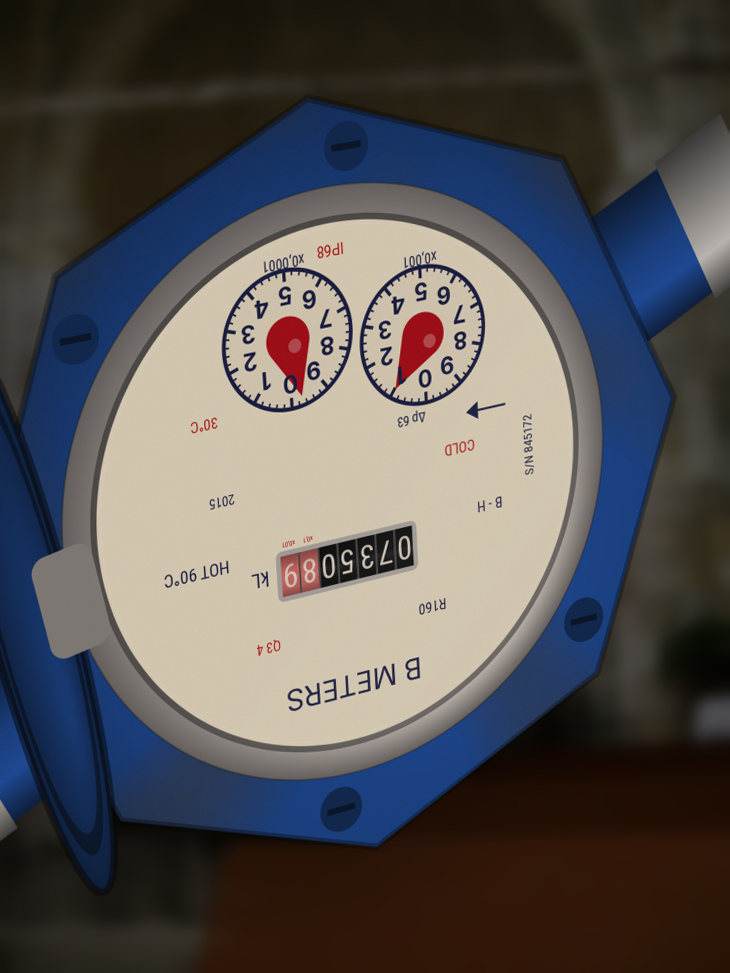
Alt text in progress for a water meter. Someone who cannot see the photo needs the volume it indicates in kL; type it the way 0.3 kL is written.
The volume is 7350.8909 kL
